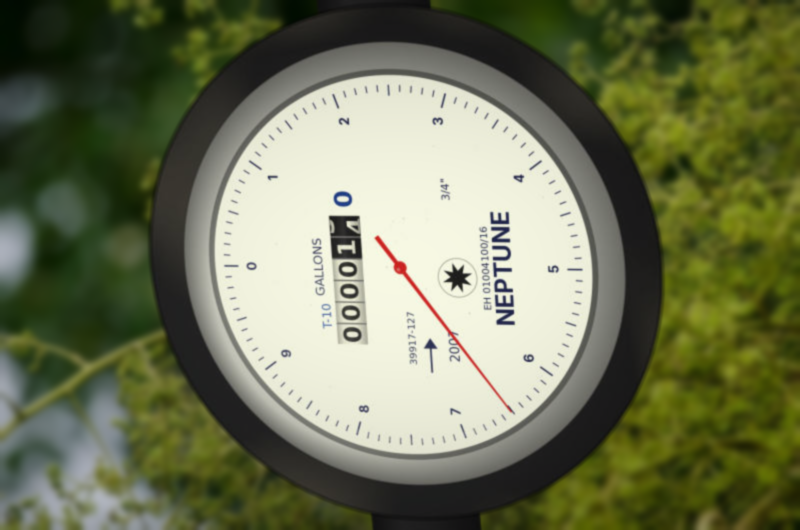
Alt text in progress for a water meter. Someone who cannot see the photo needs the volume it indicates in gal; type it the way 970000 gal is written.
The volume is 136.5 gal
